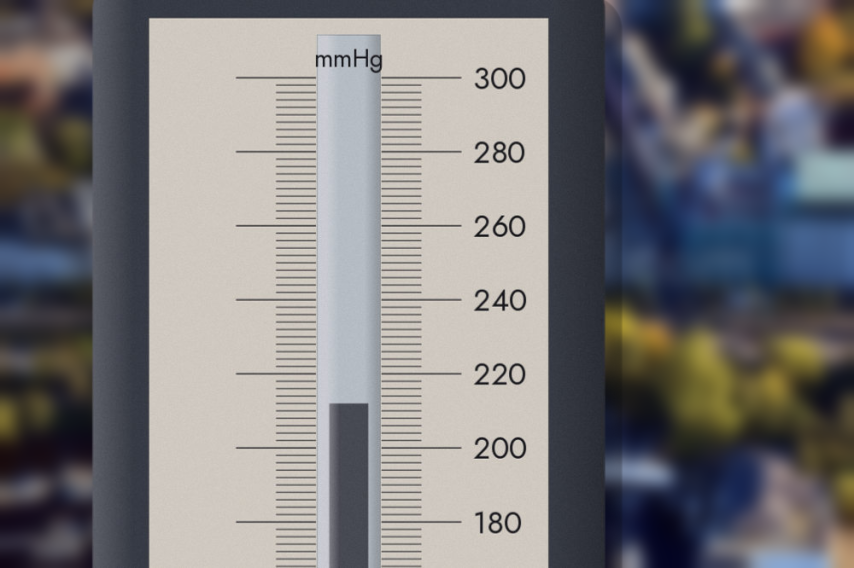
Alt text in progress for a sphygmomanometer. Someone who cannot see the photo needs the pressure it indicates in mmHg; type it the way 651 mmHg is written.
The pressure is 212 mmHg
